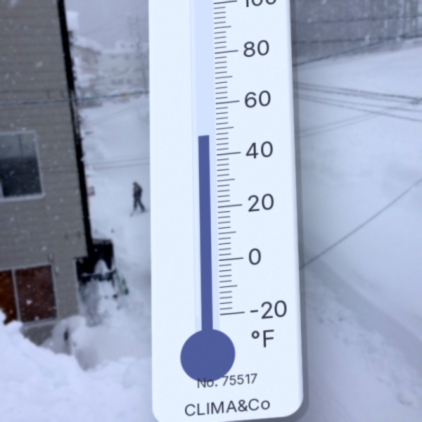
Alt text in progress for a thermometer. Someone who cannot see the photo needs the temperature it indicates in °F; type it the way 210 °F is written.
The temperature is 48 °F
